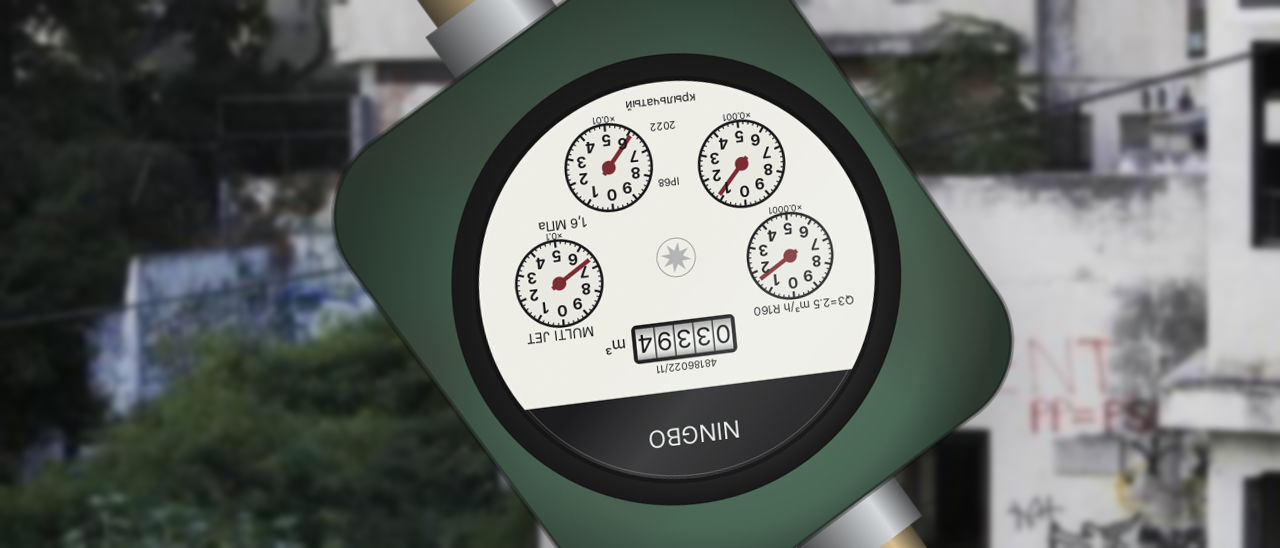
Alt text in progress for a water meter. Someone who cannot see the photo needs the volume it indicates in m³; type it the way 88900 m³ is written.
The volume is 3394.6611 m³
